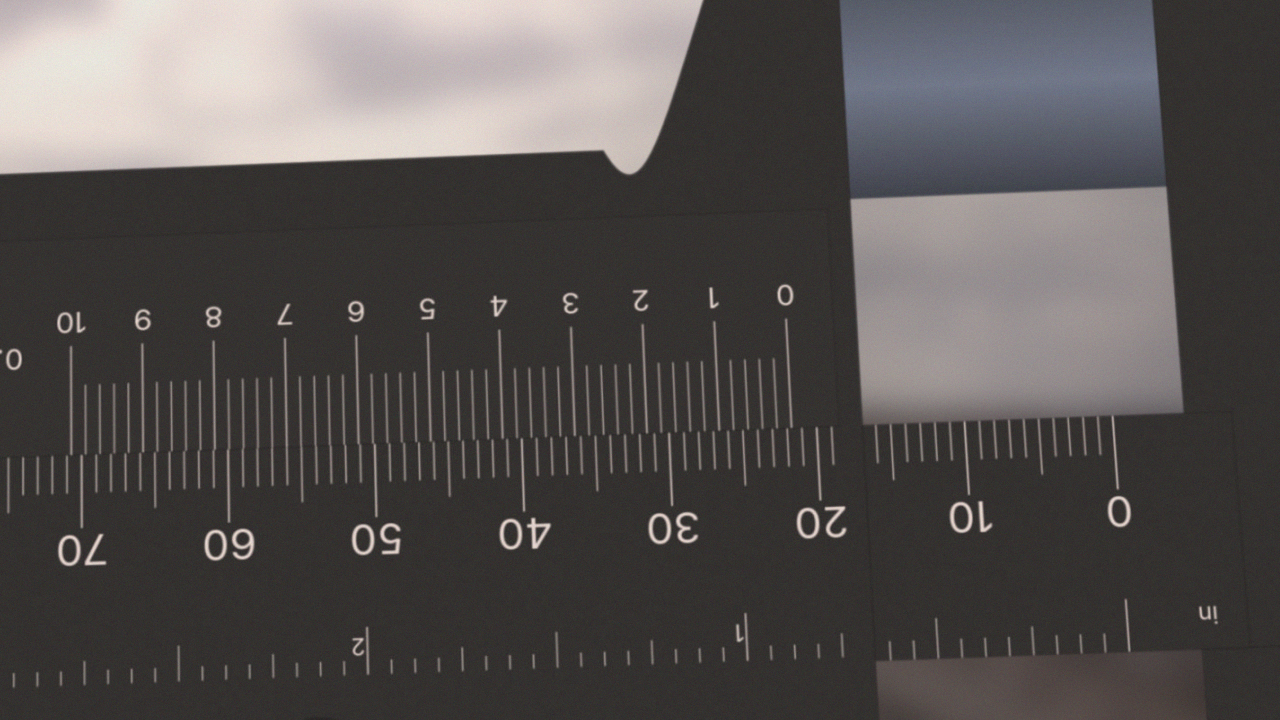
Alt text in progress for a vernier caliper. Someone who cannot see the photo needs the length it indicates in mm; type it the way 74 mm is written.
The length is 21.7 mm
